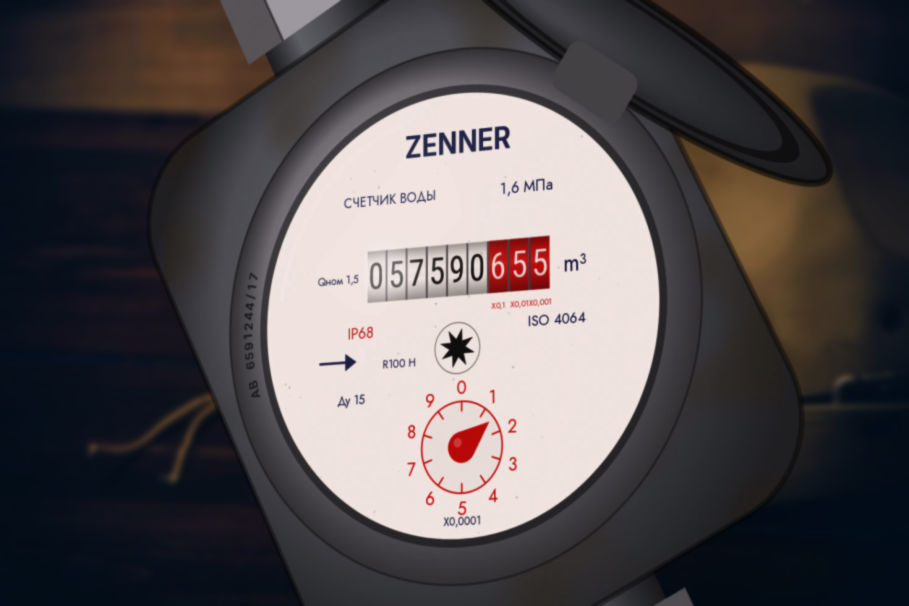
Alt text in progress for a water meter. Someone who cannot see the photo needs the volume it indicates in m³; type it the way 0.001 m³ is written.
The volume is 57590.6551 m³
